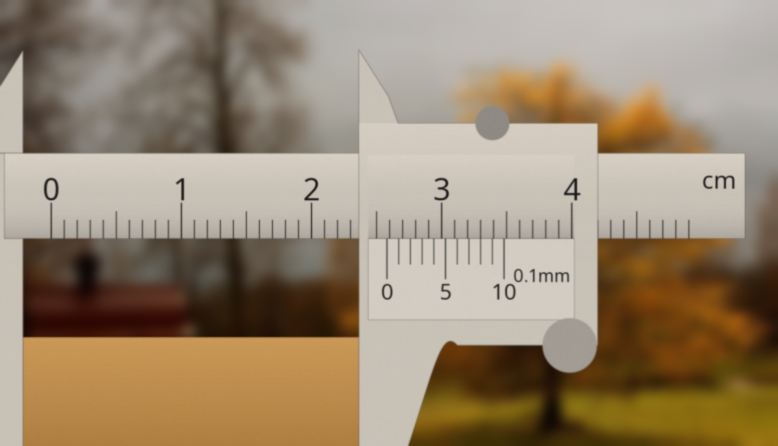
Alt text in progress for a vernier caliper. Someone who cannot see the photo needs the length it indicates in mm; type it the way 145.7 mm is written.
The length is 25.8 mm
